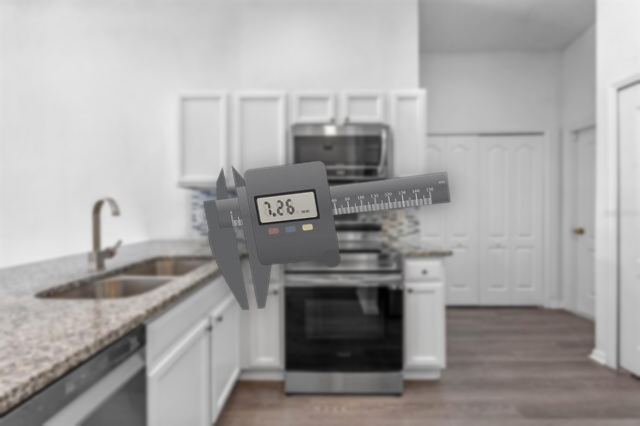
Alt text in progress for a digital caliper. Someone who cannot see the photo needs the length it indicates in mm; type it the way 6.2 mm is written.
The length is 7.26 mm
